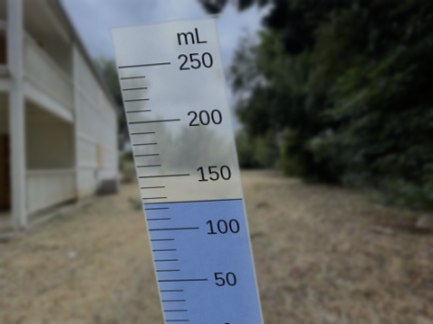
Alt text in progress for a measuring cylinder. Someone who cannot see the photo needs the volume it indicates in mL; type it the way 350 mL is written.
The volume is 125 mL
